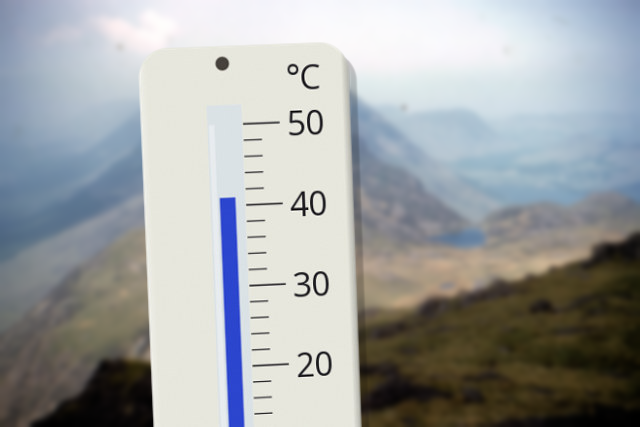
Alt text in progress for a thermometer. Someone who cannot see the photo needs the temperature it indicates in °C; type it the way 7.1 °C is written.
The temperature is 41 °C
